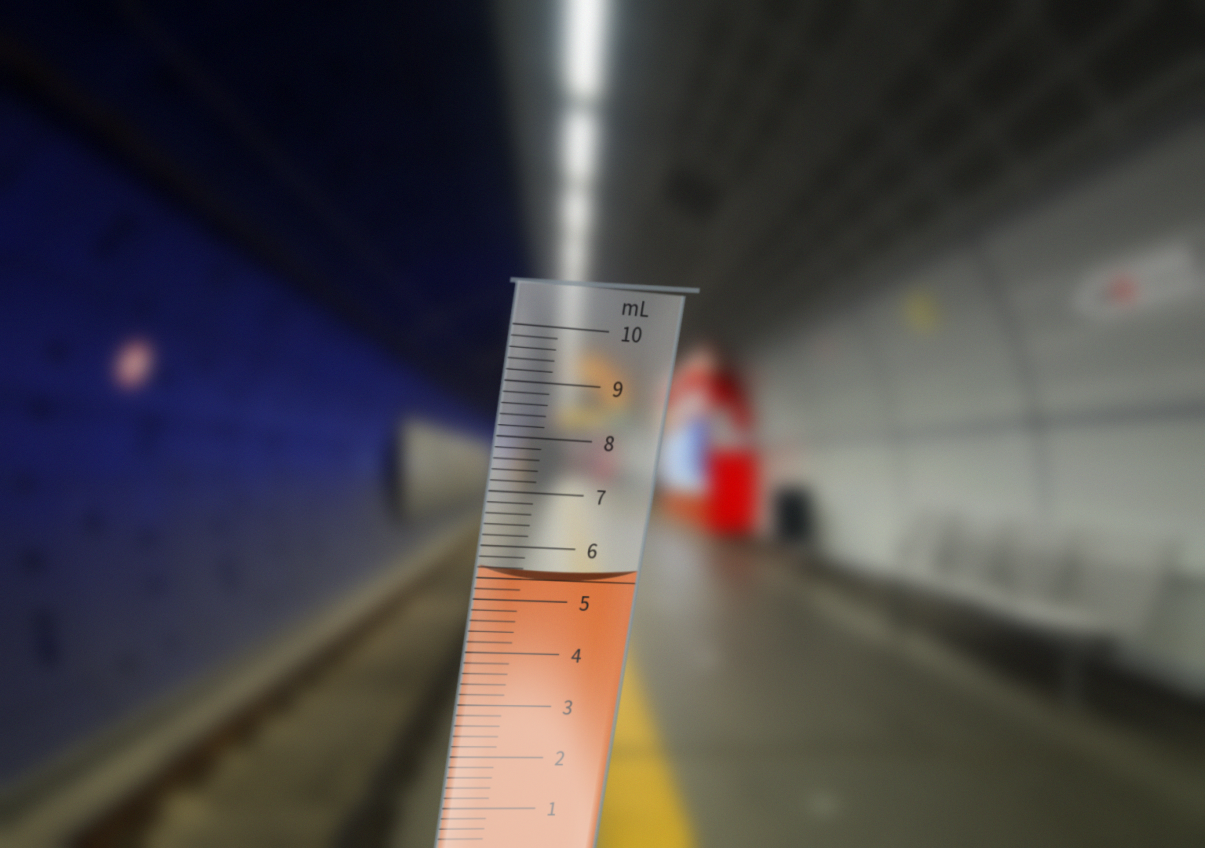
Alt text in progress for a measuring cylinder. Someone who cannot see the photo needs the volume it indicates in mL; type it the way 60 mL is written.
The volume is 5.4 mL
